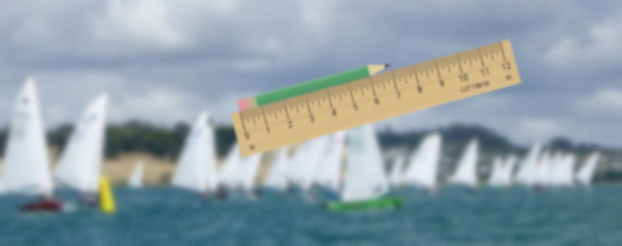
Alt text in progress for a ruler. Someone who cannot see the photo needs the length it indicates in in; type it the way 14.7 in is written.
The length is 7 in
